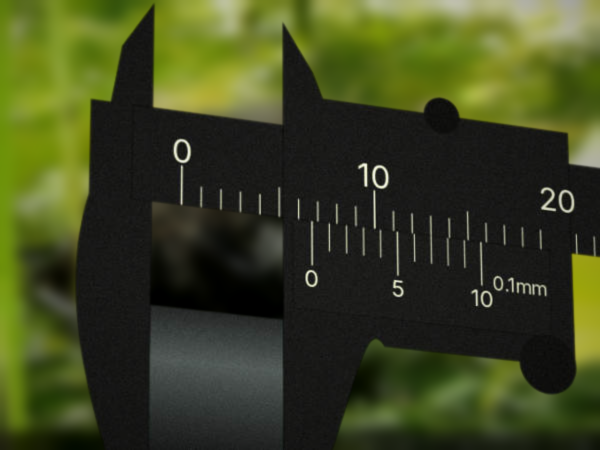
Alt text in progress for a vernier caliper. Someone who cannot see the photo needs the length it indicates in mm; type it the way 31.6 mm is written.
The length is 6.7 mm
